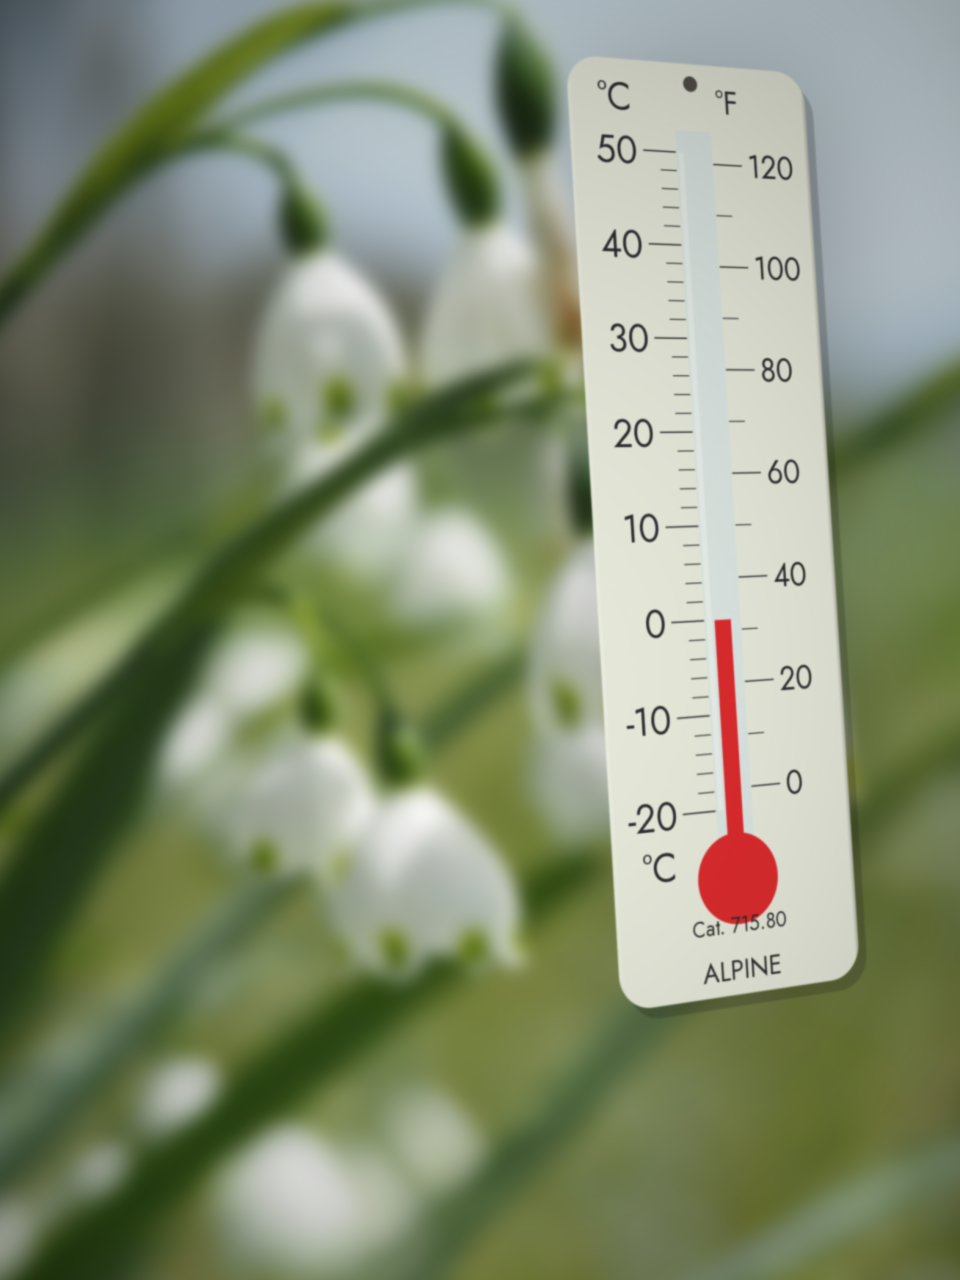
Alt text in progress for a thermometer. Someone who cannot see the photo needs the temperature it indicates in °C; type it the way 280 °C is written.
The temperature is 0 °C
